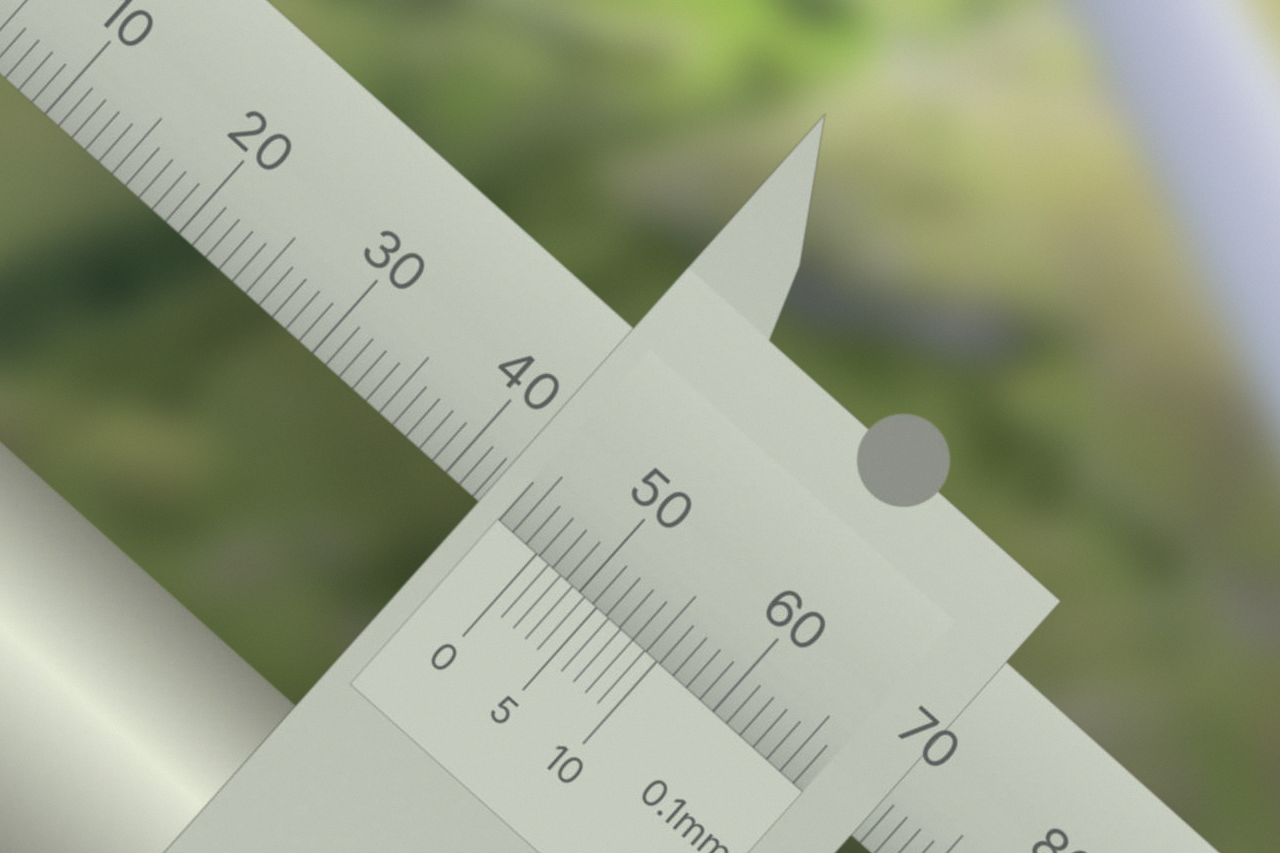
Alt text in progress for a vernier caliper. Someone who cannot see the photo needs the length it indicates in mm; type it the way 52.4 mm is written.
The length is 46.8 mm
